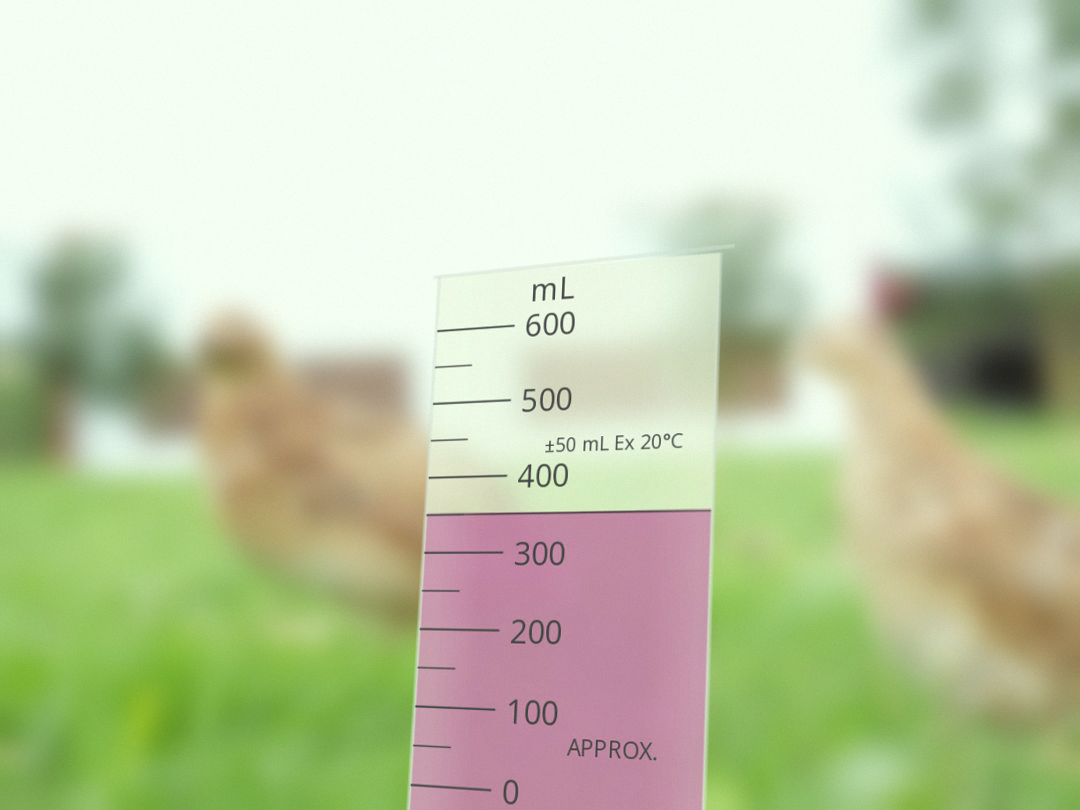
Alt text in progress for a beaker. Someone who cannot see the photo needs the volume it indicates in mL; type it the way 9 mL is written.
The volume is 350 mL
